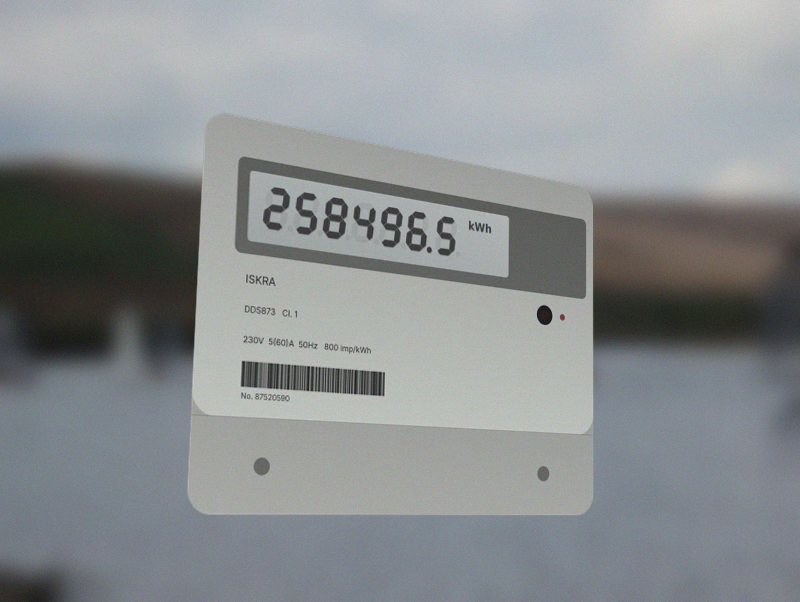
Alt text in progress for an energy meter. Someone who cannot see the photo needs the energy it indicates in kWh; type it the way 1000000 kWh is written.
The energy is 258496.5 kWh
